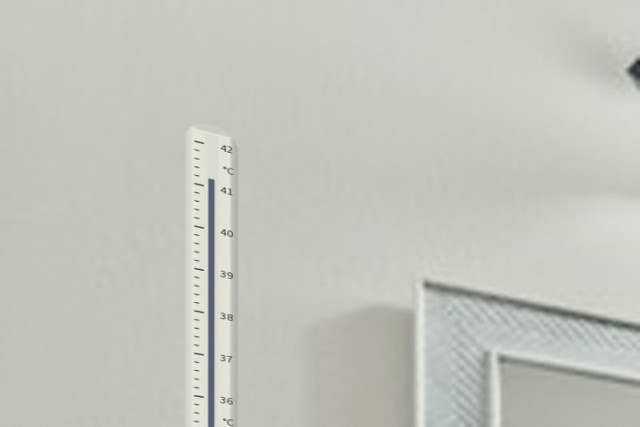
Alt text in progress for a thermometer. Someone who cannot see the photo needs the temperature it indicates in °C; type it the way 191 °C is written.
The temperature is 41.2 °C
